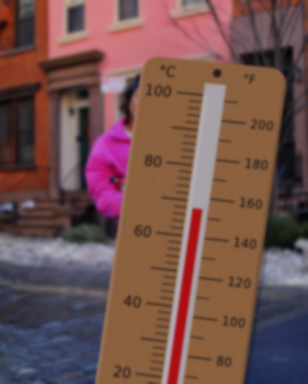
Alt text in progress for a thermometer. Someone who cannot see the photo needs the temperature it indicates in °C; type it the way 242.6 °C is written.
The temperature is 68 °C
